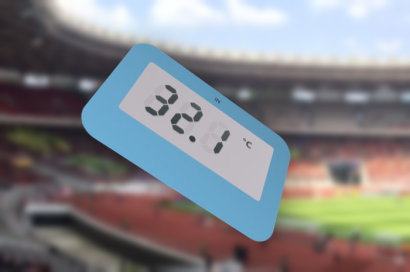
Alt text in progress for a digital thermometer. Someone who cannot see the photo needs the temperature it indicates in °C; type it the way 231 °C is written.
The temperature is 32.1 °C
